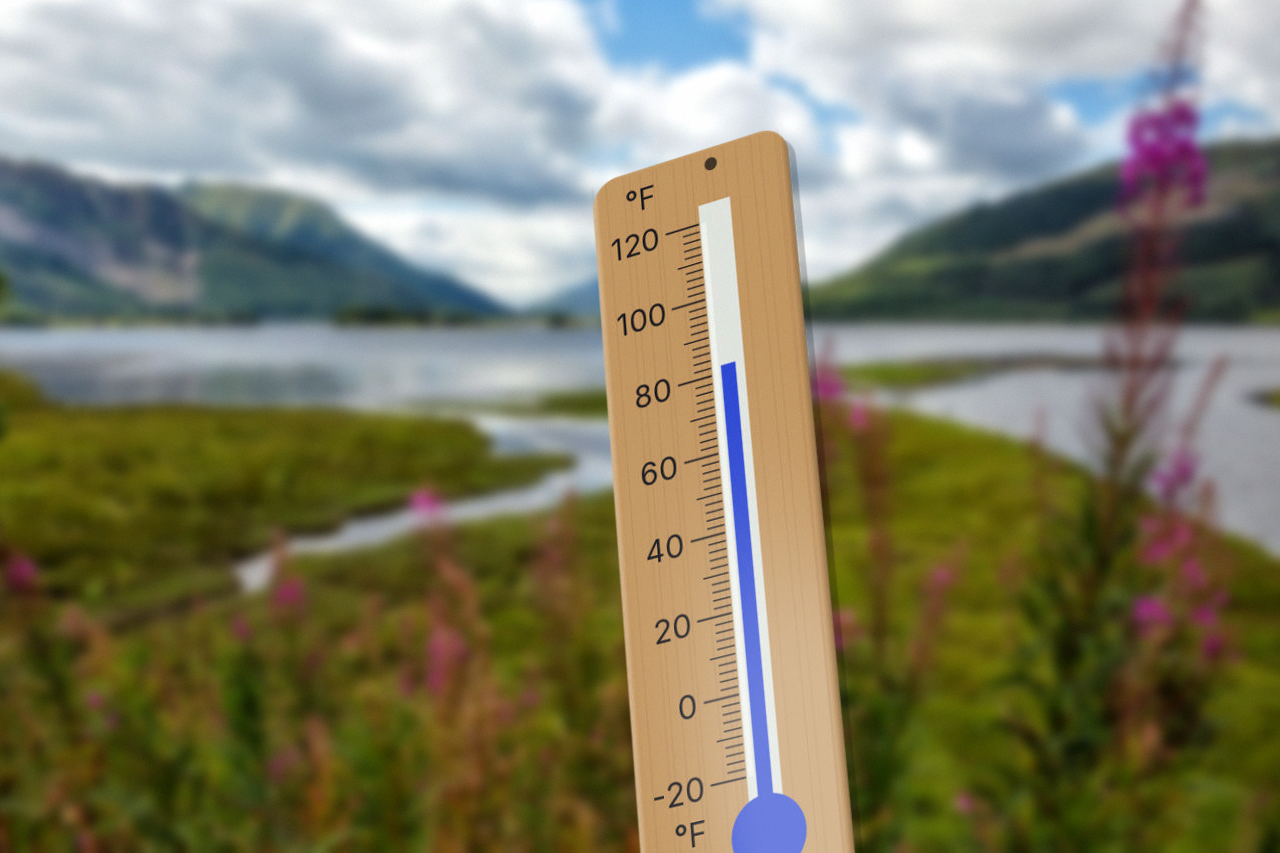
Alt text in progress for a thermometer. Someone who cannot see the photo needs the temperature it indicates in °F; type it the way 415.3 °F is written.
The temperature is 82 °F
